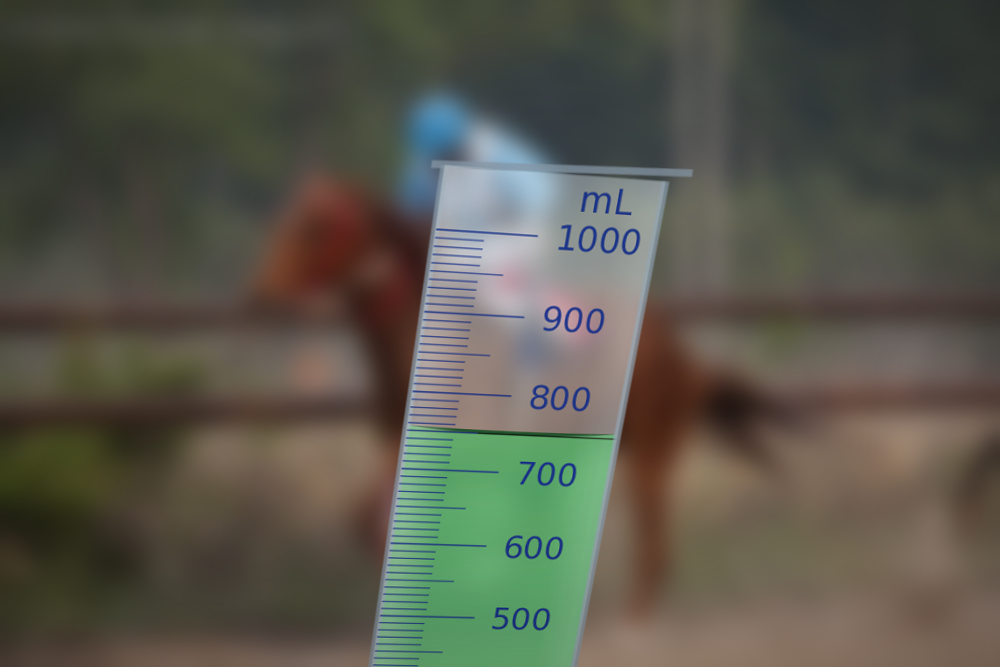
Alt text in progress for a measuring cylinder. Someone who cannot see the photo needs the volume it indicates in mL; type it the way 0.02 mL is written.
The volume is 750 mL
